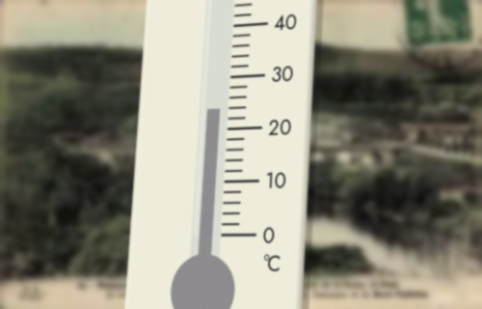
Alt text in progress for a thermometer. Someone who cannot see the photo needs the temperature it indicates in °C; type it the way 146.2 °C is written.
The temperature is 24 °C
